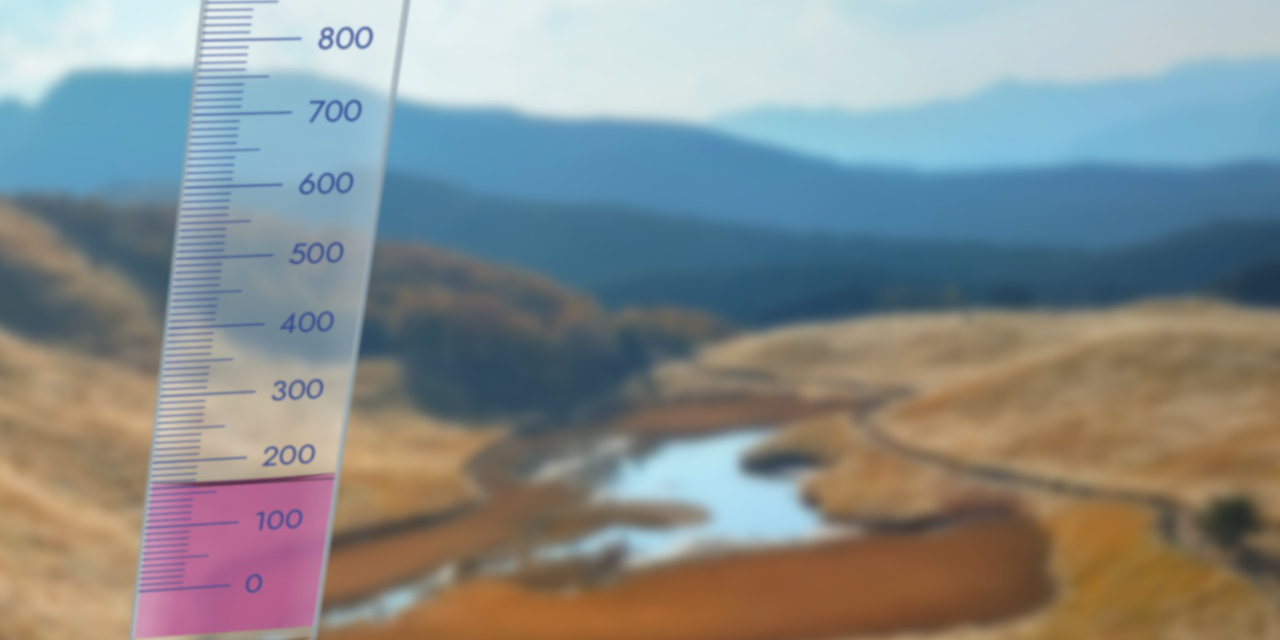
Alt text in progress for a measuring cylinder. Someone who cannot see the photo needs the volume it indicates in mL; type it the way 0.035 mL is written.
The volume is 160 mL
